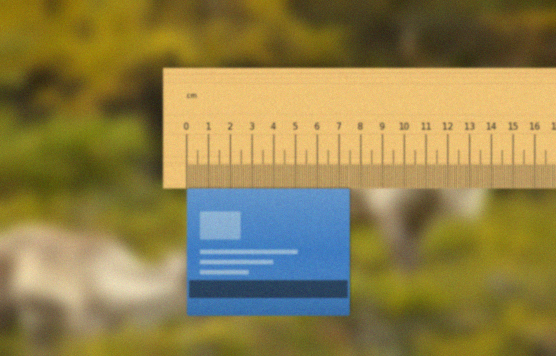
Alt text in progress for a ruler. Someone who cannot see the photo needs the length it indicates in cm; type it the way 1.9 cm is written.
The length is 7.5 cm
